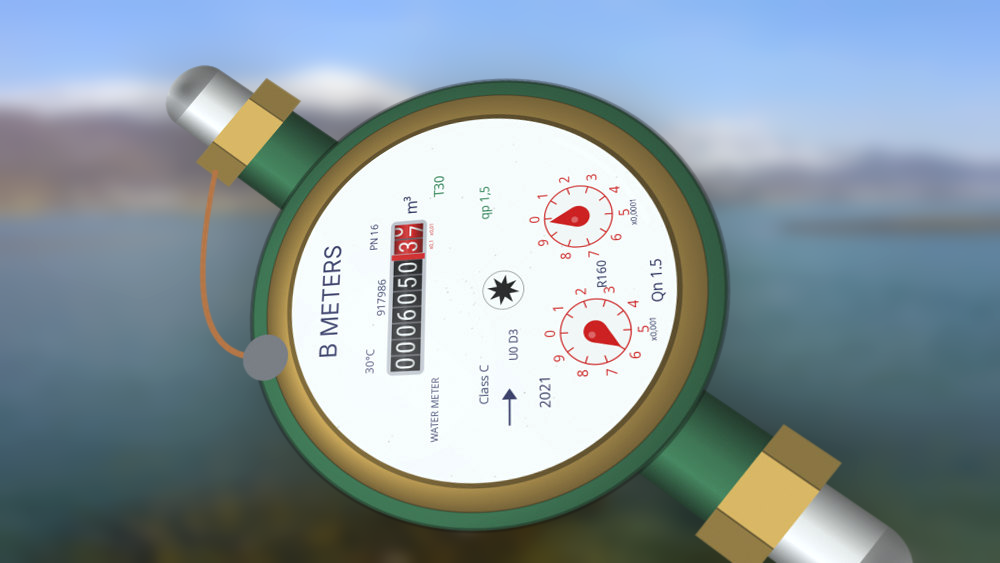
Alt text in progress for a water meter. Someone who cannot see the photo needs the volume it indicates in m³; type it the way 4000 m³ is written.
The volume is 6050.3659 m³
